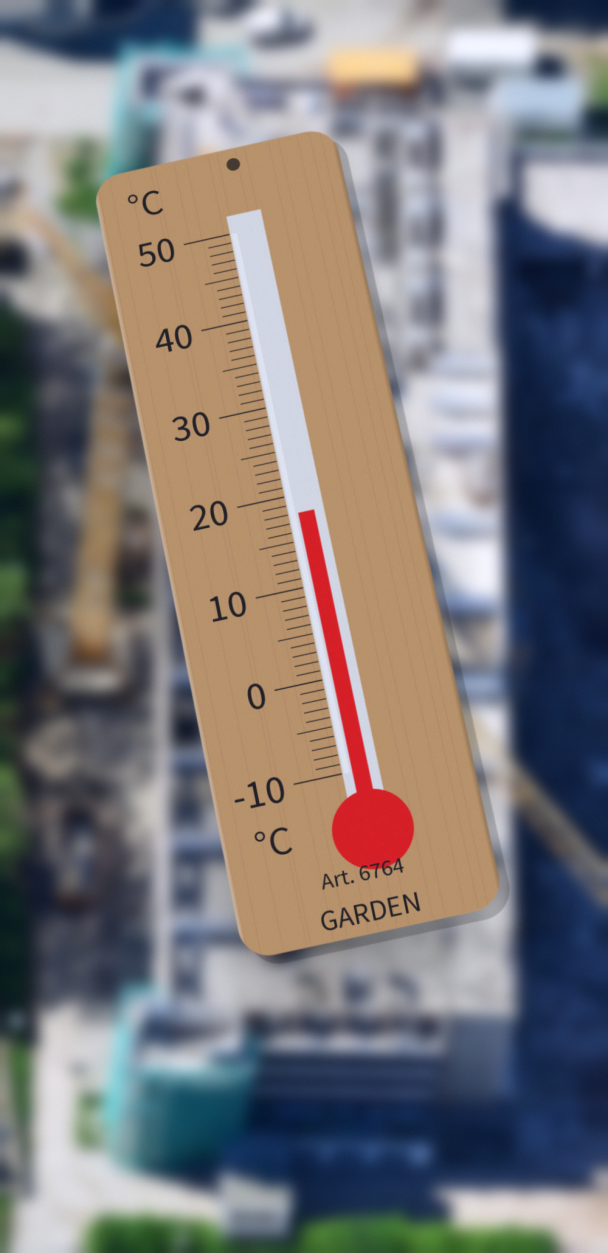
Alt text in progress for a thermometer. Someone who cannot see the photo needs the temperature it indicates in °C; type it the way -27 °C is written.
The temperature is 18 °C
